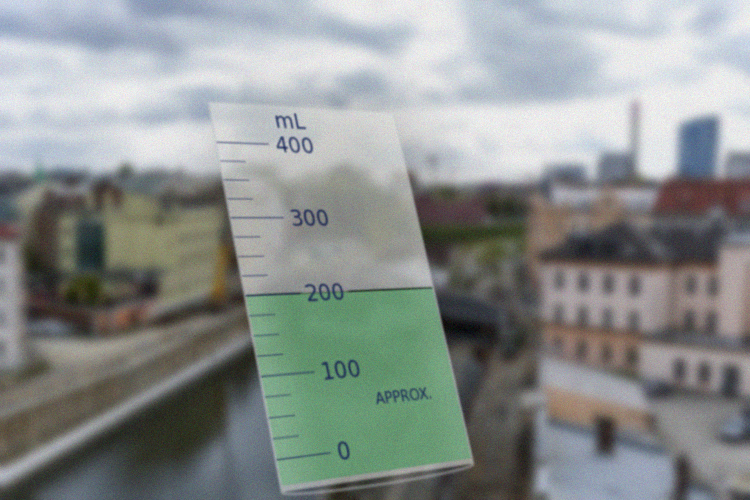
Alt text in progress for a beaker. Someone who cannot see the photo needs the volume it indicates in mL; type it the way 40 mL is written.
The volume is 200 mL
